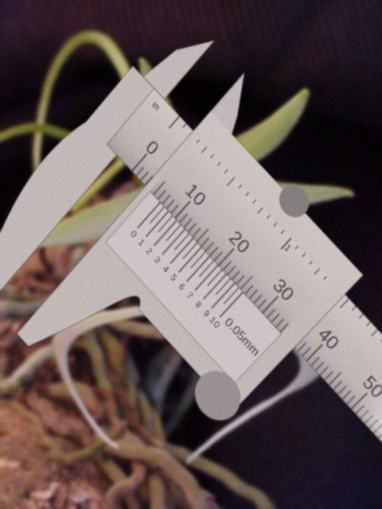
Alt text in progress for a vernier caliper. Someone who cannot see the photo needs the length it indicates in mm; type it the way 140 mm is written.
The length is 6.6 mm
